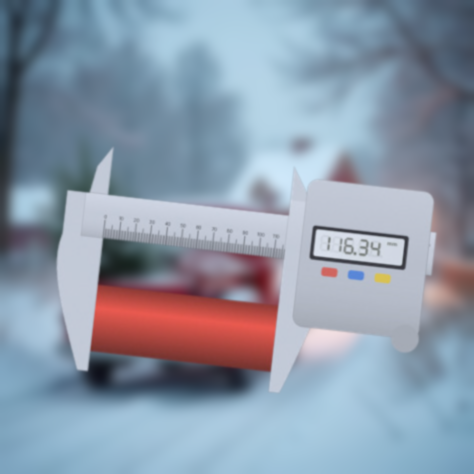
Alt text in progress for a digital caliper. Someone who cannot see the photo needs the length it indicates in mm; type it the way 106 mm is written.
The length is 116.34 mm
